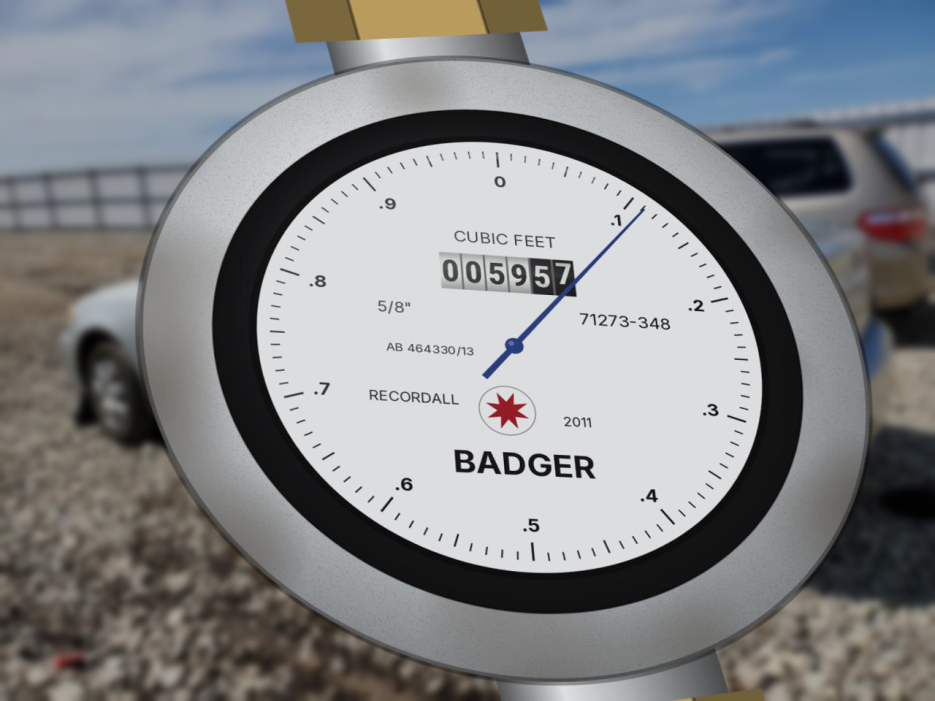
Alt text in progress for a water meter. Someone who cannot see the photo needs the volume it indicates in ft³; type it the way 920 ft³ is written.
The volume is 5957.11 ft³
